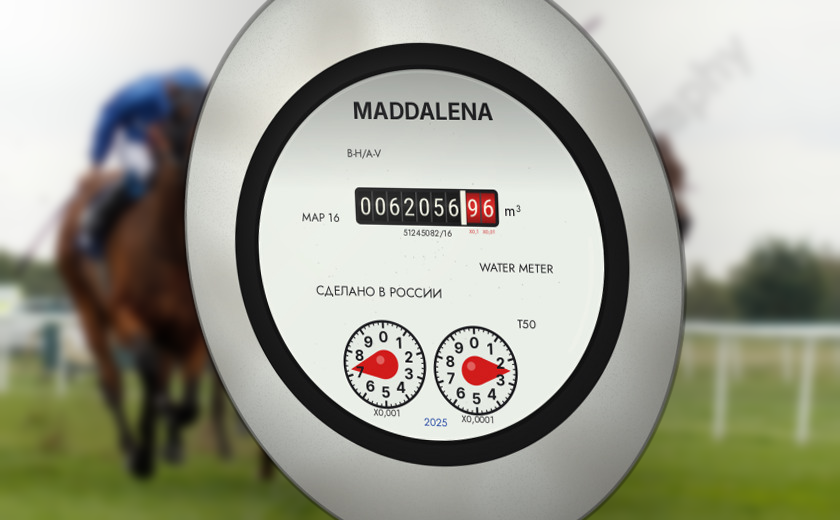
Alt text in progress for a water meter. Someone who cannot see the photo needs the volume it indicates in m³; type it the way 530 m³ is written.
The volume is 62056.9672 m³
